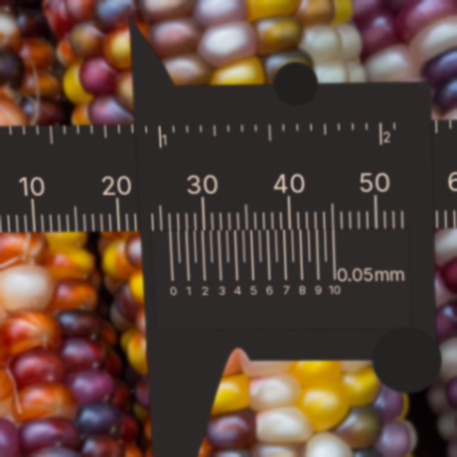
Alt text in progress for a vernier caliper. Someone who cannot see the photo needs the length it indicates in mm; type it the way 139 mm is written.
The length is 26.0 mm
